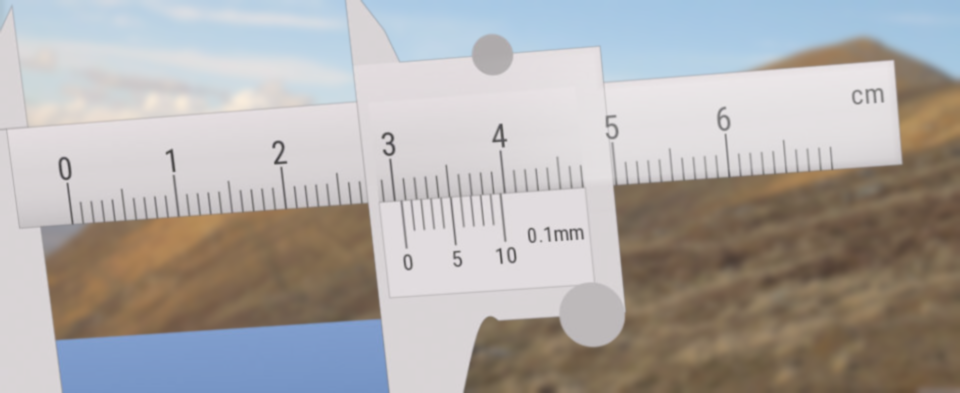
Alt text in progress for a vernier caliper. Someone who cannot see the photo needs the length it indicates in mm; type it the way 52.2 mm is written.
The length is 30.6 mm
